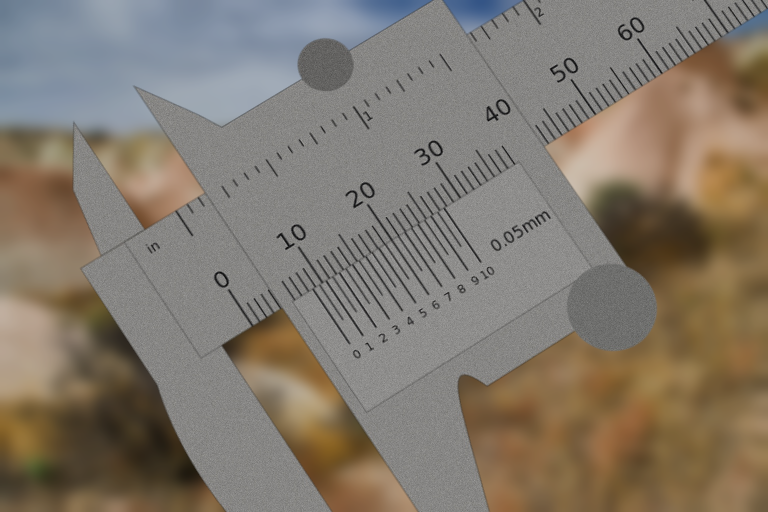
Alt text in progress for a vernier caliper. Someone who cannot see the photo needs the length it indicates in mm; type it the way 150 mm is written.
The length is 8.6 mm
